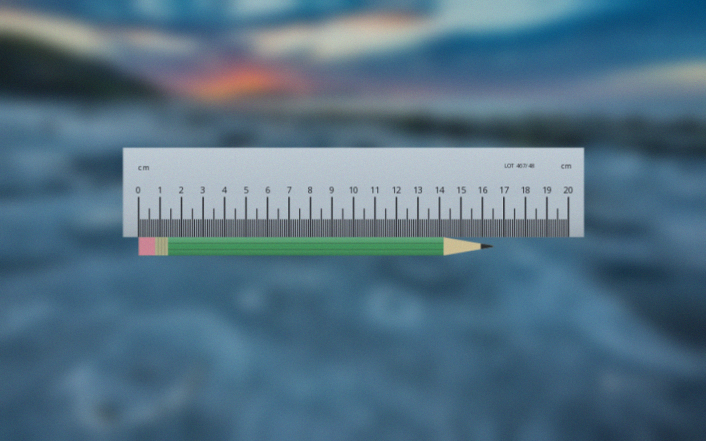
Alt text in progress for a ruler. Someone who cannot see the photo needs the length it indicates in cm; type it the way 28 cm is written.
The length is 16.5 cm
